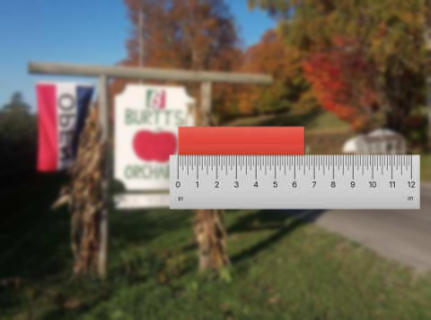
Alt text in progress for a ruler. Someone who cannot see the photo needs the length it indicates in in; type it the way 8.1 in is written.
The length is 6.5 in
